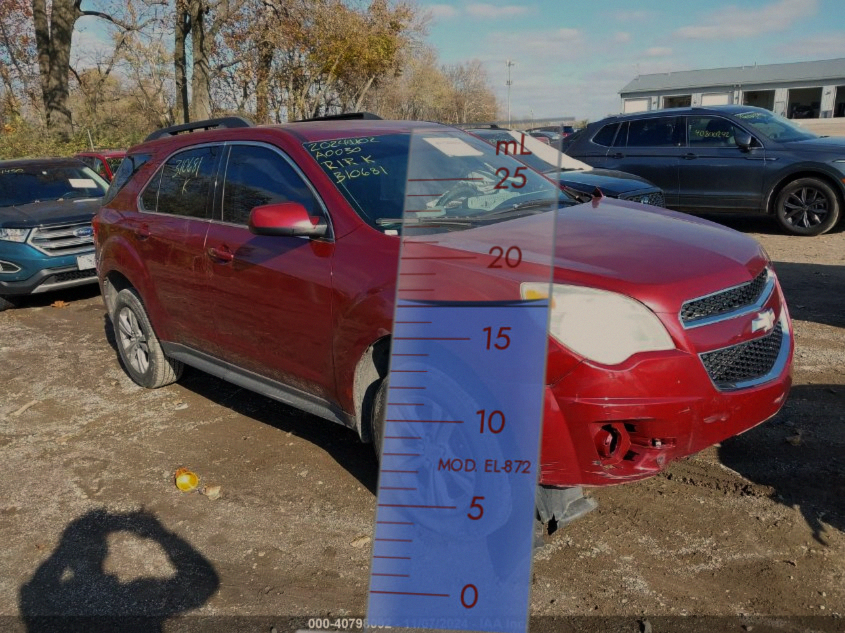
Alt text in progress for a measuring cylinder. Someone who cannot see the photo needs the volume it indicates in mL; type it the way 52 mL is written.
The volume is 17 mL
